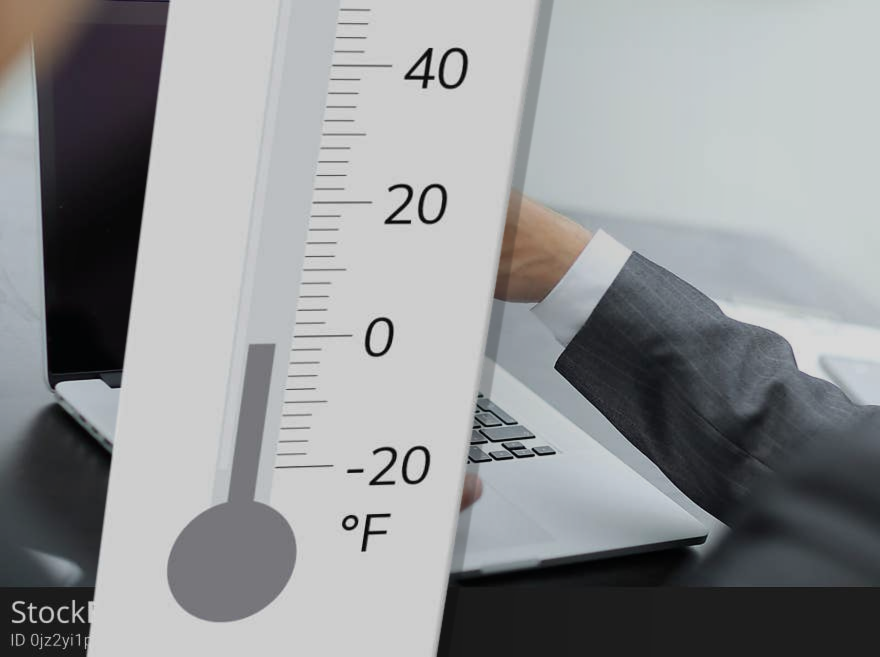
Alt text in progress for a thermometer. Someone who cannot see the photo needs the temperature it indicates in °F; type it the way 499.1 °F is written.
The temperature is -1 °F
